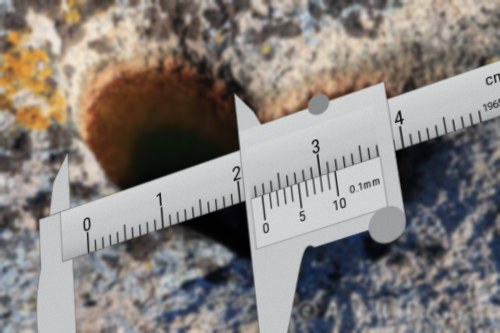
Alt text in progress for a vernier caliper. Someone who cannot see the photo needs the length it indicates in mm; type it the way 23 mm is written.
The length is 22.8 mm
